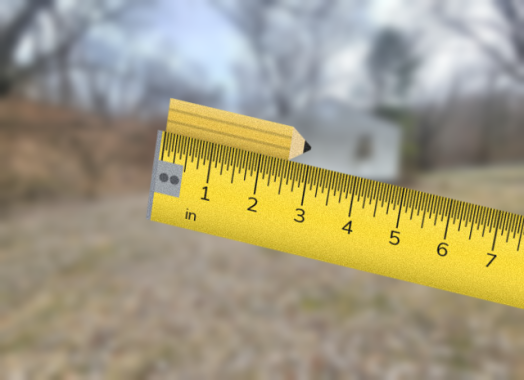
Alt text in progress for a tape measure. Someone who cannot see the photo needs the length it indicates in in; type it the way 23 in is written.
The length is 3 in
